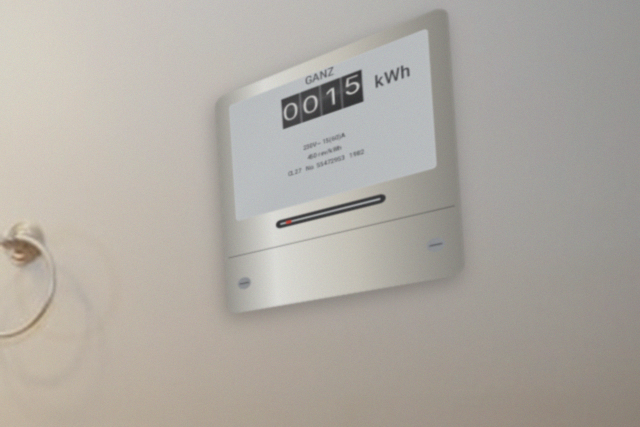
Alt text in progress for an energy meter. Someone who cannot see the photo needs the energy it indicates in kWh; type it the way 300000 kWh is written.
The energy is 15 kWh
